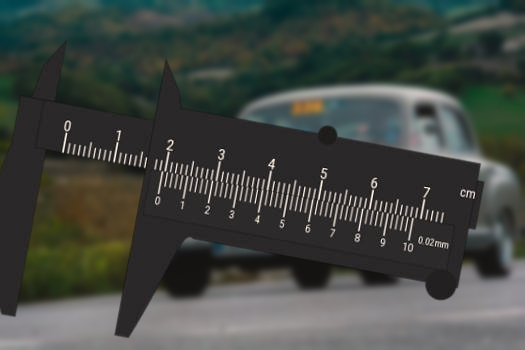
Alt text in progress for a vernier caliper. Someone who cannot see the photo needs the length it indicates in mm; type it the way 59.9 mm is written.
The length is 19.5 mm
